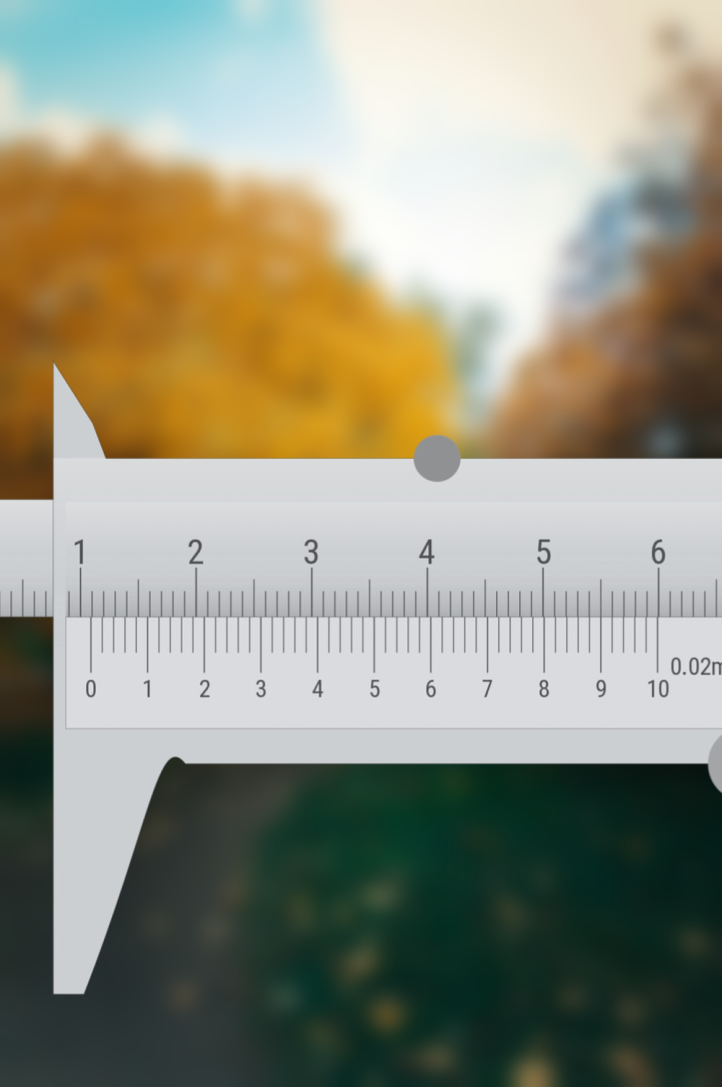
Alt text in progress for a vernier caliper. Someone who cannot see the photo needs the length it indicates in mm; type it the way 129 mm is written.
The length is 10.9 mm
